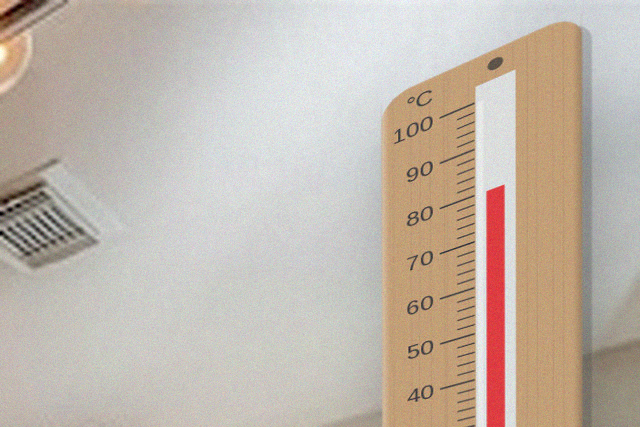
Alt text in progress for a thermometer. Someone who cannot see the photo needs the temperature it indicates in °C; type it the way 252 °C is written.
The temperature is 80 °C
